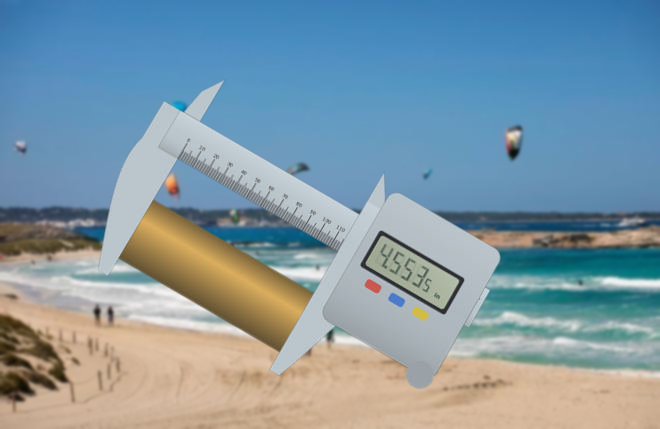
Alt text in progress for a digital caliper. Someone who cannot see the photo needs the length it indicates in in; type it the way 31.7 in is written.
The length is 4.5535 in
